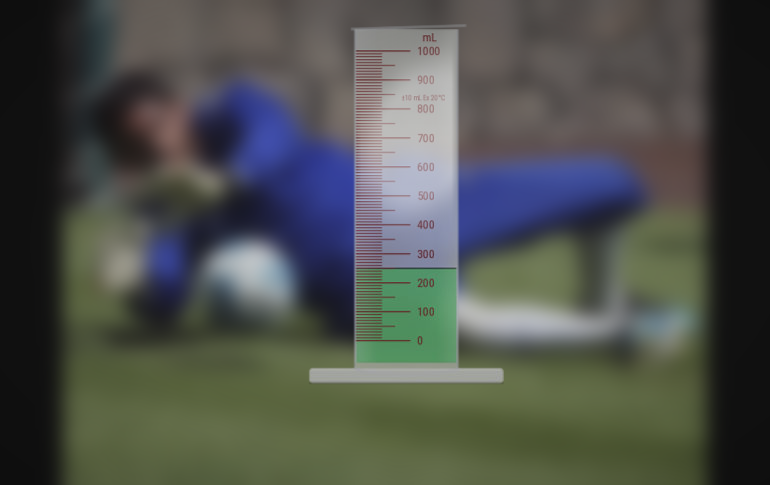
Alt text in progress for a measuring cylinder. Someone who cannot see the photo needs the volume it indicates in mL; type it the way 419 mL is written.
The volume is 250 mL
